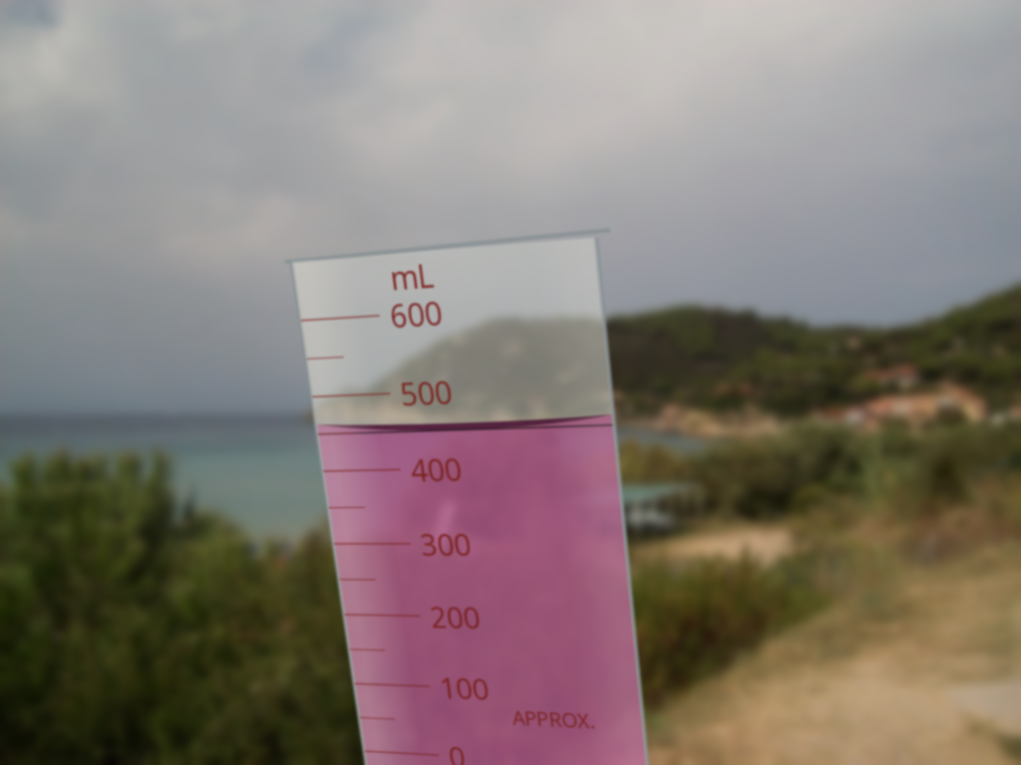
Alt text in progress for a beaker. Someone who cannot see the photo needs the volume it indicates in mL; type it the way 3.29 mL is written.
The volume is 450 mL
